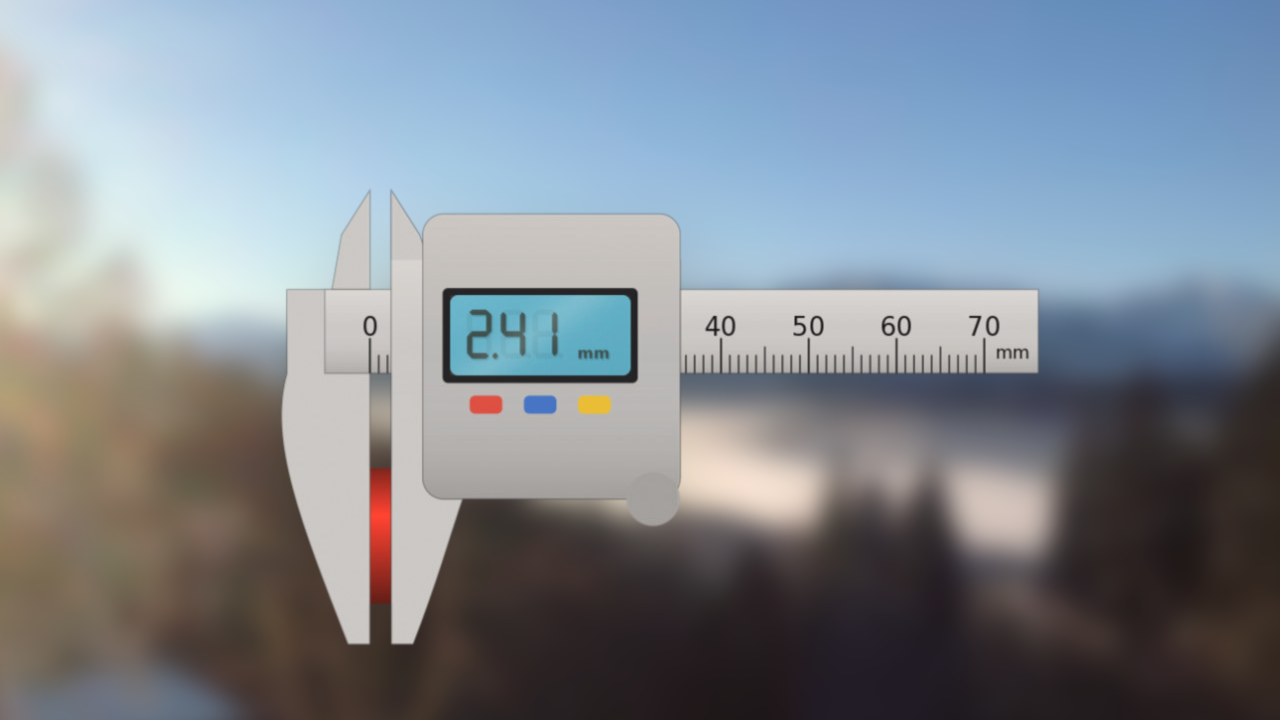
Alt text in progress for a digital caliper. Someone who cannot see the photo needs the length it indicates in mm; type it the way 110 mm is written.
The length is 2.41 mm
